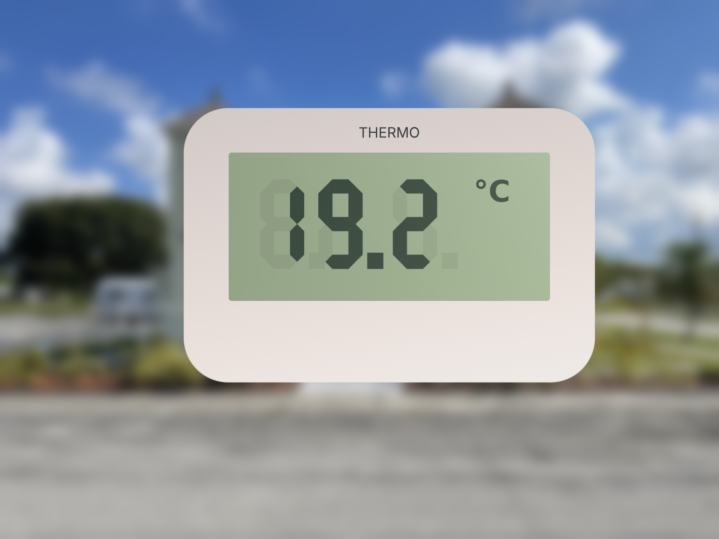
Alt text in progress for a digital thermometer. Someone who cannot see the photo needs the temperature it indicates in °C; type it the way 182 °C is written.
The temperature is 19.2 °C
